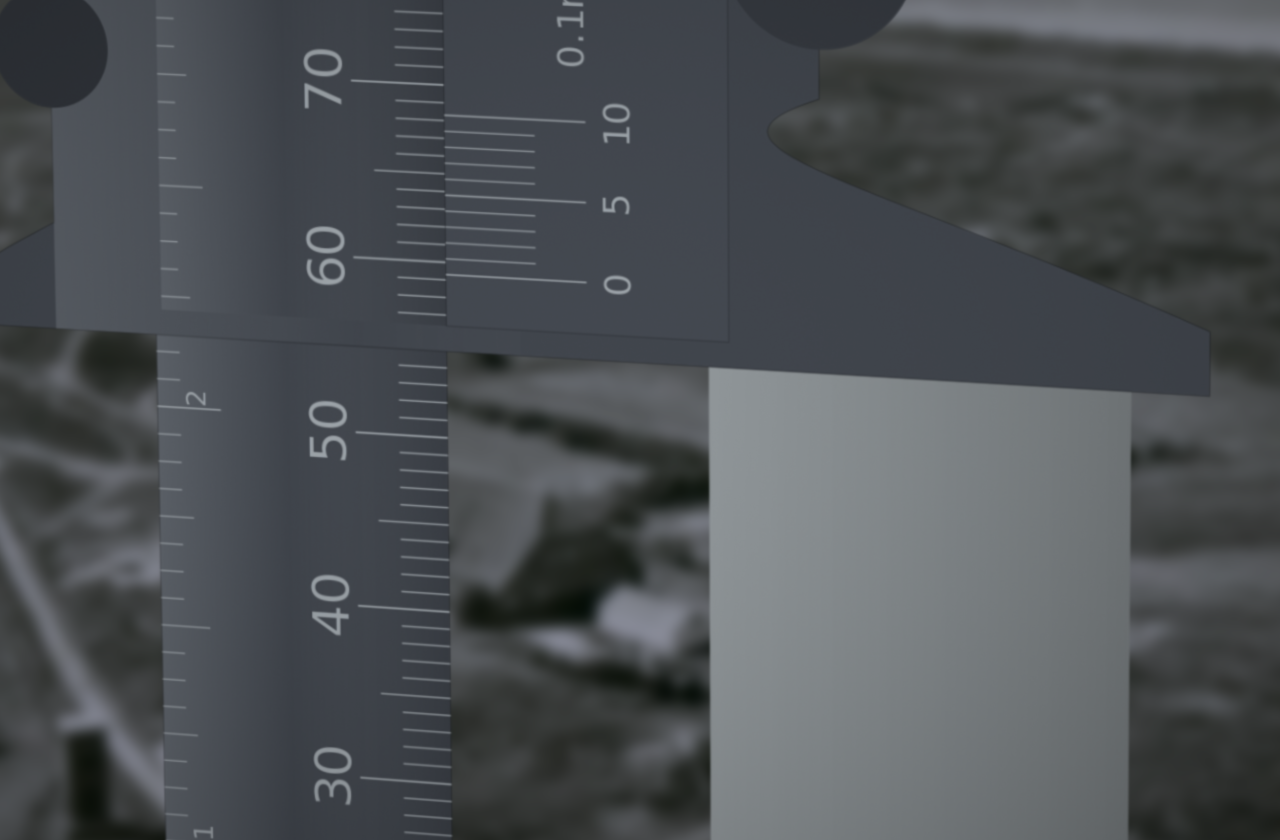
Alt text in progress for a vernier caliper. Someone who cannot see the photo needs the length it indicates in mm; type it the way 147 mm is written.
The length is 59.3 mm
